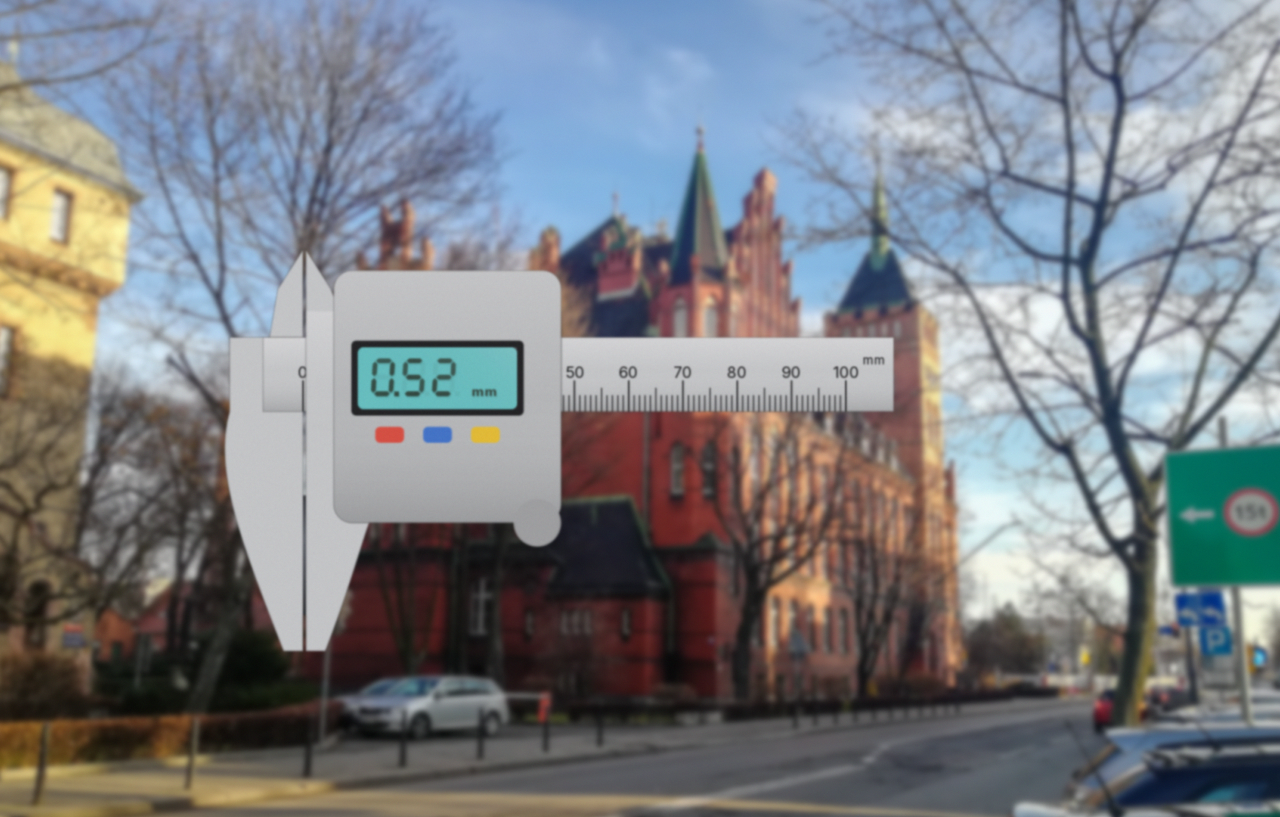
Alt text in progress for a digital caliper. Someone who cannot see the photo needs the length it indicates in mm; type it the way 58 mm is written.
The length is 0.52 mm
